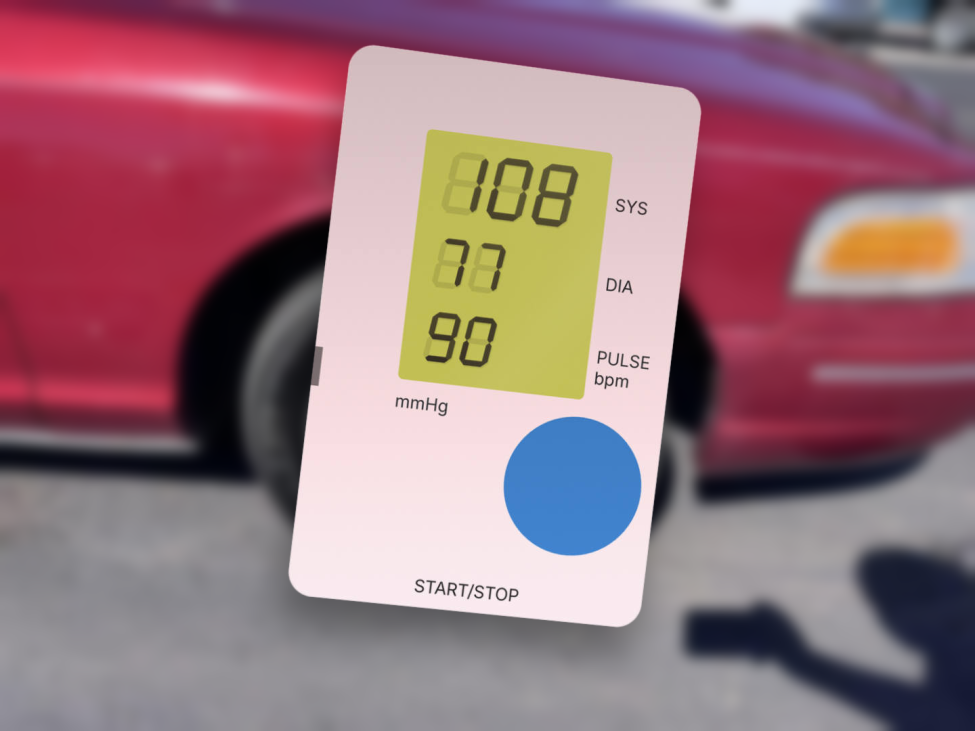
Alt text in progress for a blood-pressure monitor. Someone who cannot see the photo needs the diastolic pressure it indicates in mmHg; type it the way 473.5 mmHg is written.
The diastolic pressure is 77 mmHg
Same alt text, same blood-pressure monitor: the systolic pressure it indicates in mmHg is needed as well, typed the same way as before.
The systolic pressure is 108 mmHg
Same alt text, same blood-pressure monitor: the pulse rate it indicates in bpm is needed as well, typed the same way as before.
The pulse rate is 90 bpm
